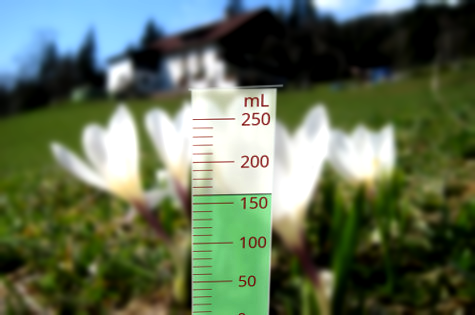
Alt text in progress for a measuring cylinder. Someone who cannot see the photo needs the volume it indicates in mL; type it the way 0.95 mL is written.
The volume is 160 mL
